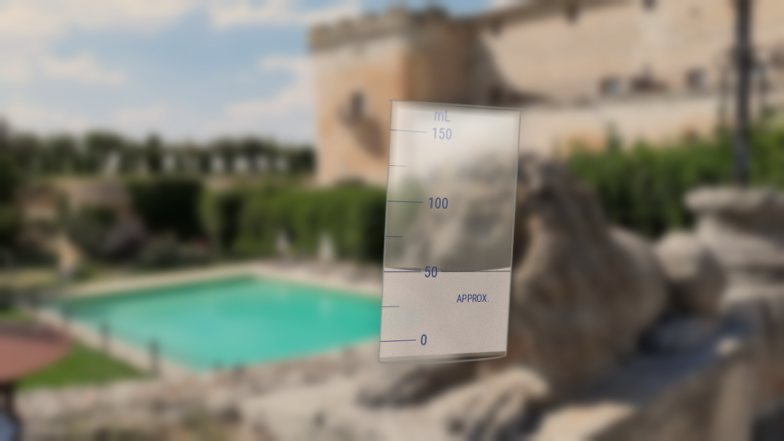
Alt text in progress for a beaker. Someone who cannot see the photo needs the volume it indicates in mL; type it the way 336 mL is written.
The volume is 50 mL
